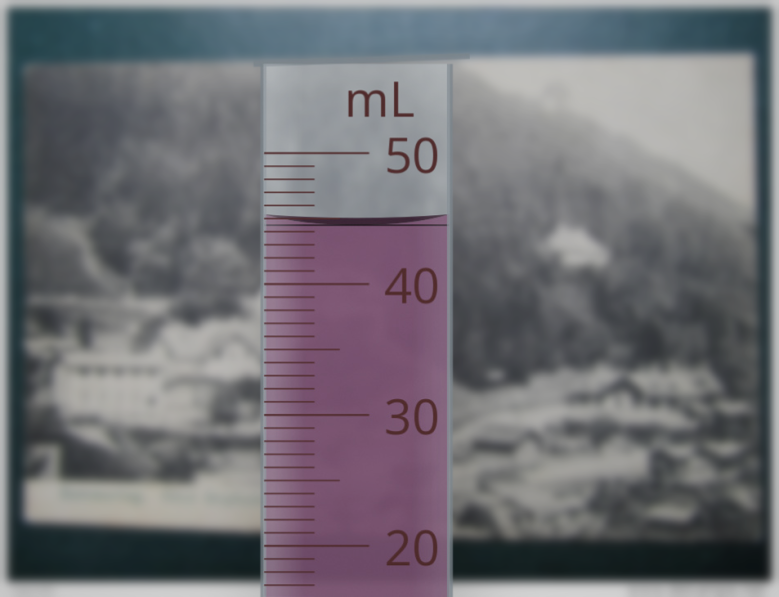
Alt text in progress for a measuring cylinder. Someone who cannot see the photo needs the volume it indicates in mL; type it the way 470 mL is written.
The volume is 44.5 mL
